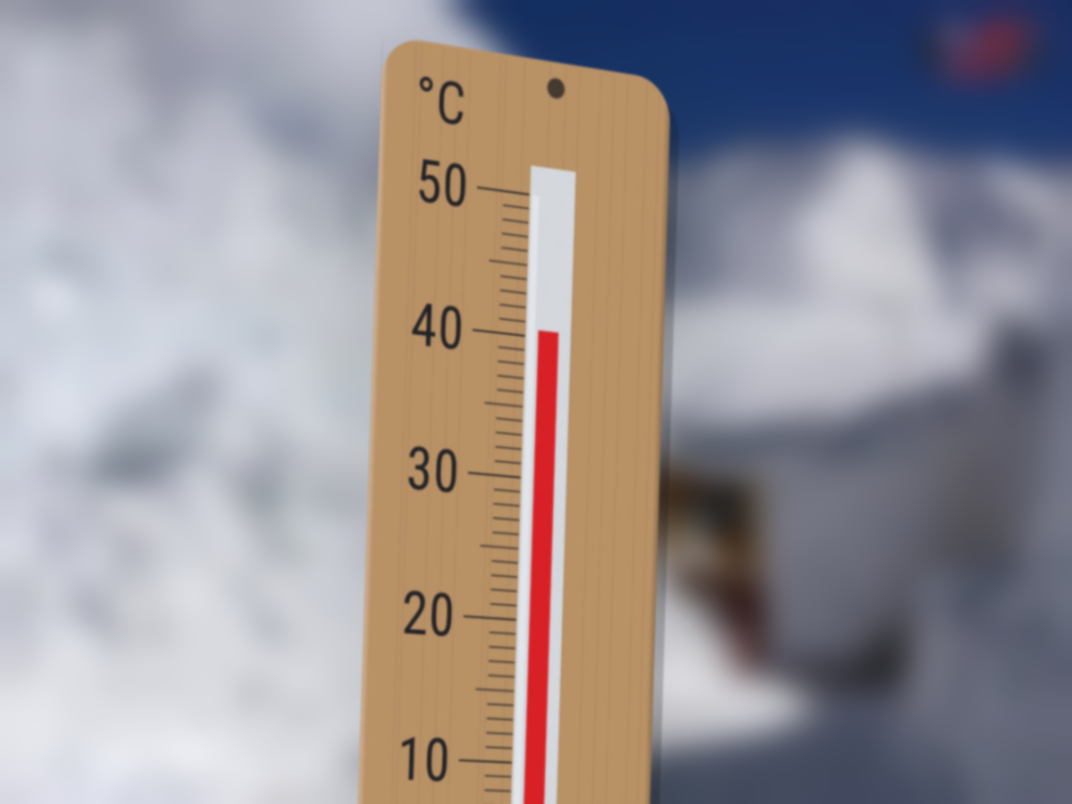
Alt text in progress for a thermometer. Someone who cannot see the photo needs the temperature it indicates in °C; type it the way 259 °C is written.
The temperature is 40.5 °C
